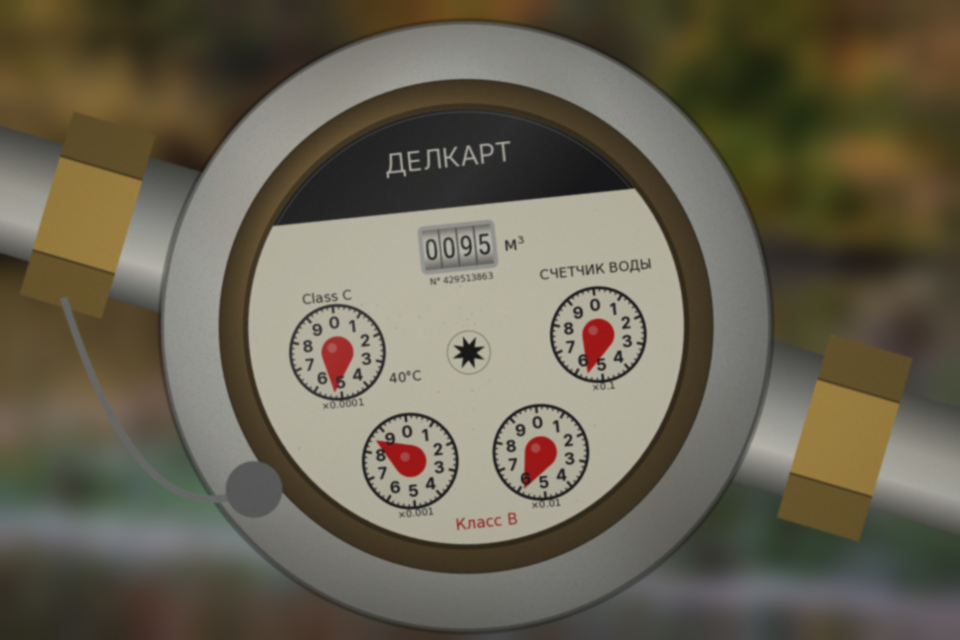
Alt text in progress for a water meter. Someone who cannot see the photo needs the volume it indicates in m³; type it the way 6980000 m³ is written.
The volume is 95.5585 m³
